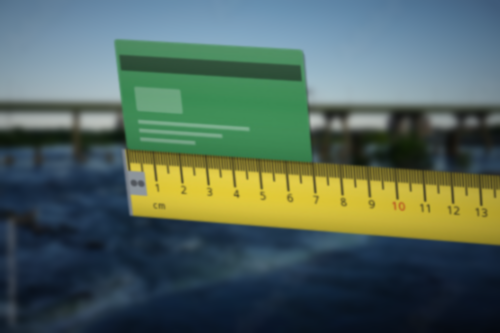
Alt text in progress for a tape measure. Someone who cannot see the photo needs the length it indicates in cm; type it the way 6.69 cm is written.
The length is 7 cm
